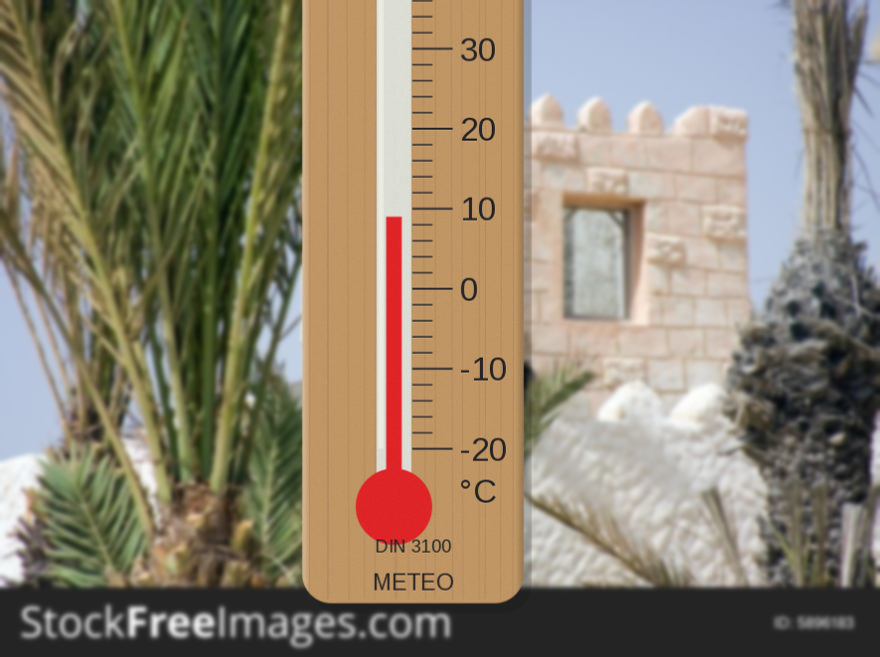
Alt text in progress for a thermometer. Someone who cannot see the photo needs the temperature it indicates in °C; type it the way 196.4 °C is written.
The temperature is 9 °C
